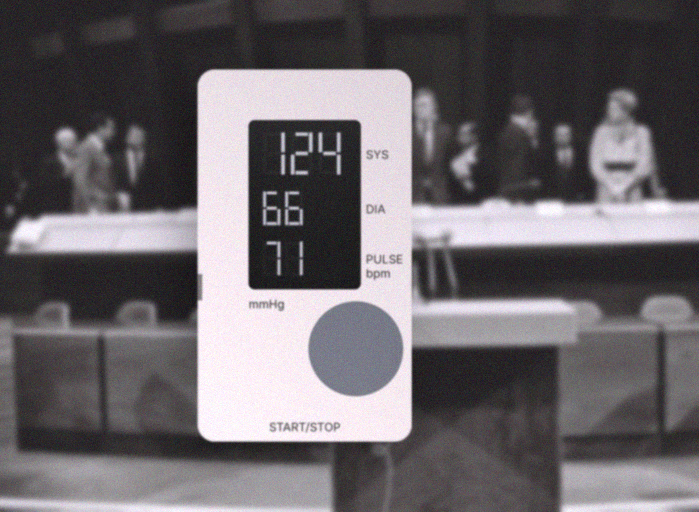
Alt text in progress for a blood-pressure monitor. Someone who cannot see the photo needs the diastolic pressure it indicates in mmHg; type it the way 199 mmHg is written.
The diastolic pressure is 66 mmHg
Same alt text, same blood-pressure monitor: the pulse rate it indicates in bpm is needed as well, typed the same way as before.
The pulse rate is 71 bpm
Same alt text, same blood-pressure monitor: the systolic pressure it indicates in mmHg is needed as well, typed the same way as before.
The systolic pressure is 124 mmHg
